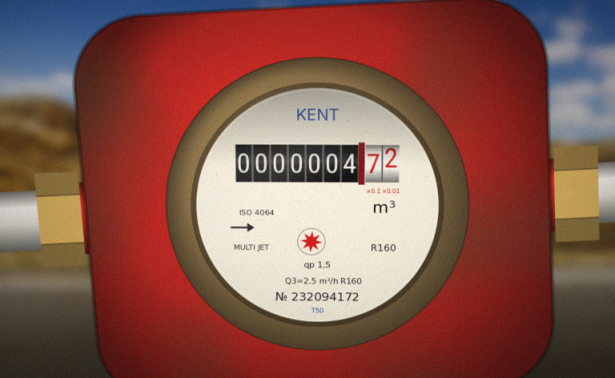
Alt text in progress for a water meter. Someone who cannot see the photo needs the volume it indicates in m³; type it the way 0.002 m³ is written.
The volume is 4.72 m³
